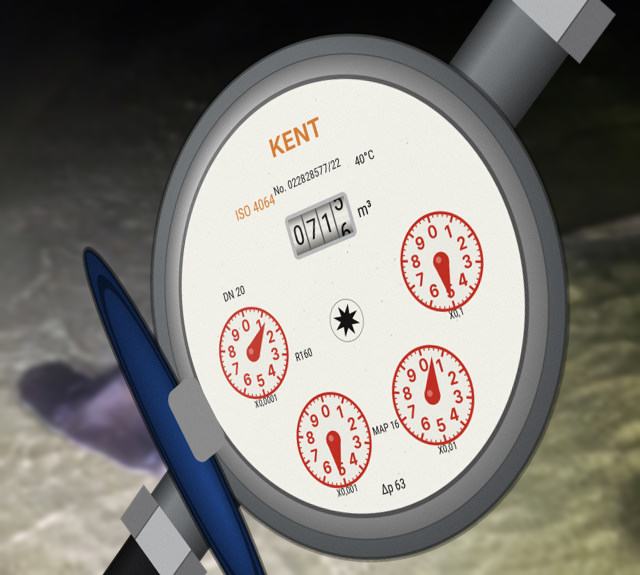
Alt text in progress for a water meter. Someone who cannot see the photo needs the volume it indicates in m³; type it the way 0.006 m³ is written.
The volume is 715.5051 m³
